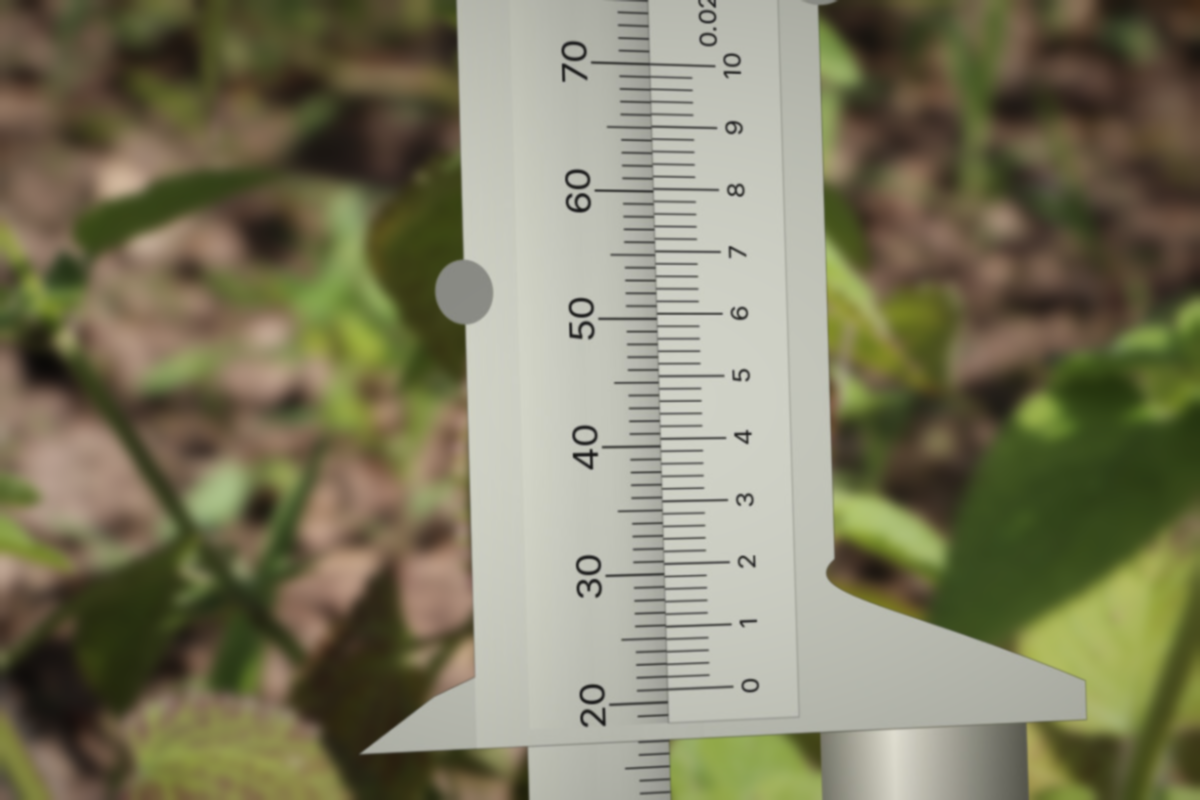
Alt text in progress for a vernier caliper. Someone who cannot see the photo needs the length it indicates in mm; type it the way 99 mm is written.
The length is 21.0 mm
